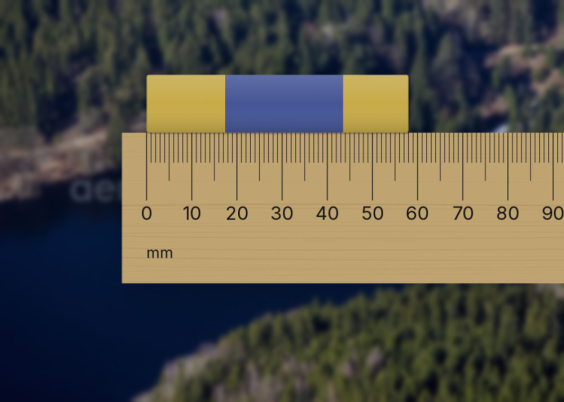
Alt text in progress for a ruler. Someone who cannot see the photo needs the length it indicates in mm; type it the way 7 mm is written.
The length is 58 mm
